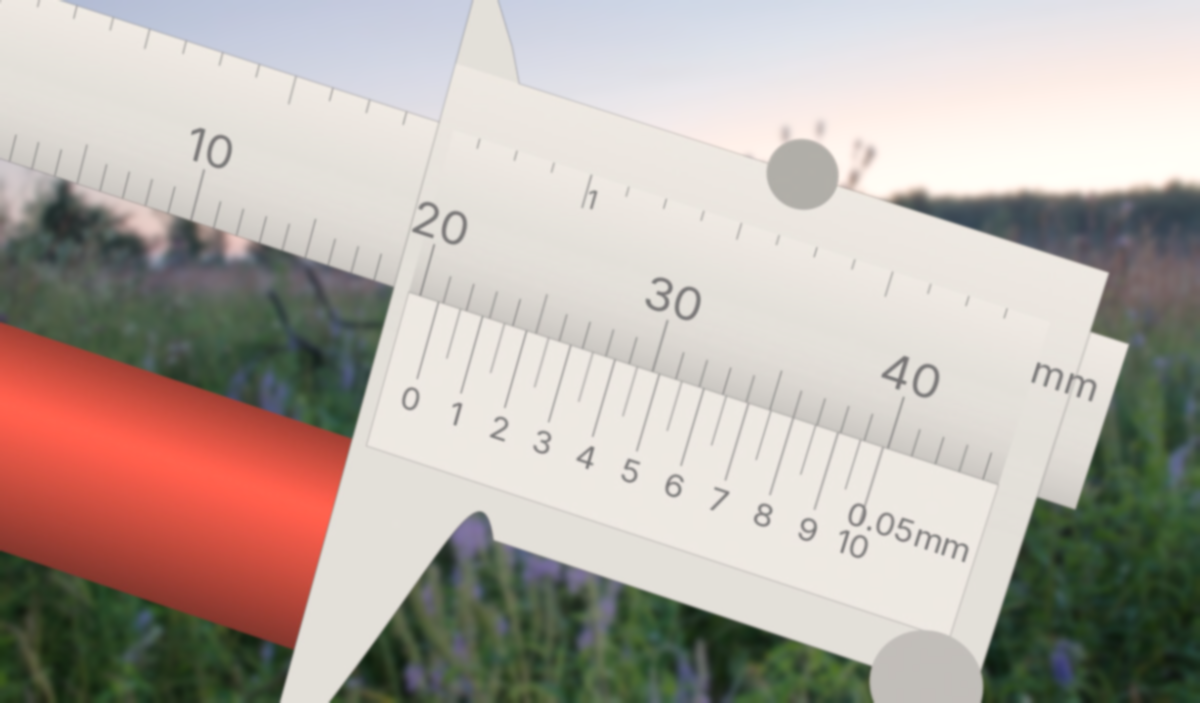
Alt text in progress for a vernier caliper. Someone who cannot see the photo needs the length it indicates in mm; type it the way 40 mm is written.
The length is 20.8 mm
